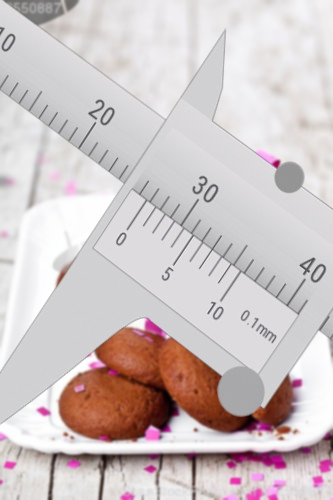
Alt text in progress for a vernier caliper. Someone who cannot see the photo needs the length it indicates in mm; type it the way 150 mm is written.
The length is 26.7 mm
